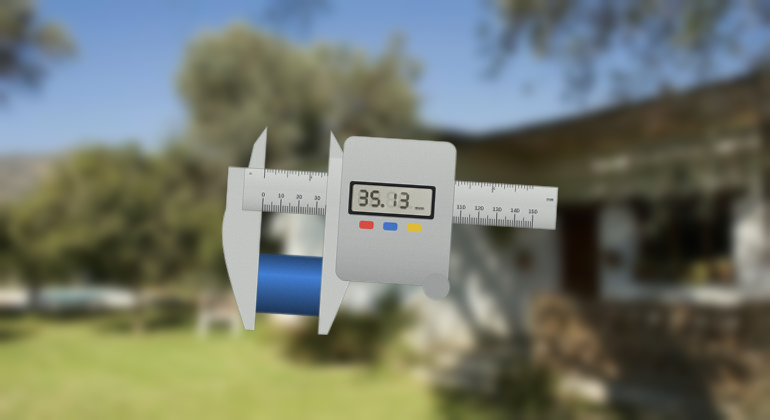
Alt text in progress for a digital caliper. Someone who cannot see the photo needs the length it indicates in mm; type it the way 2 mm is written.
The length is 35.13 mm
